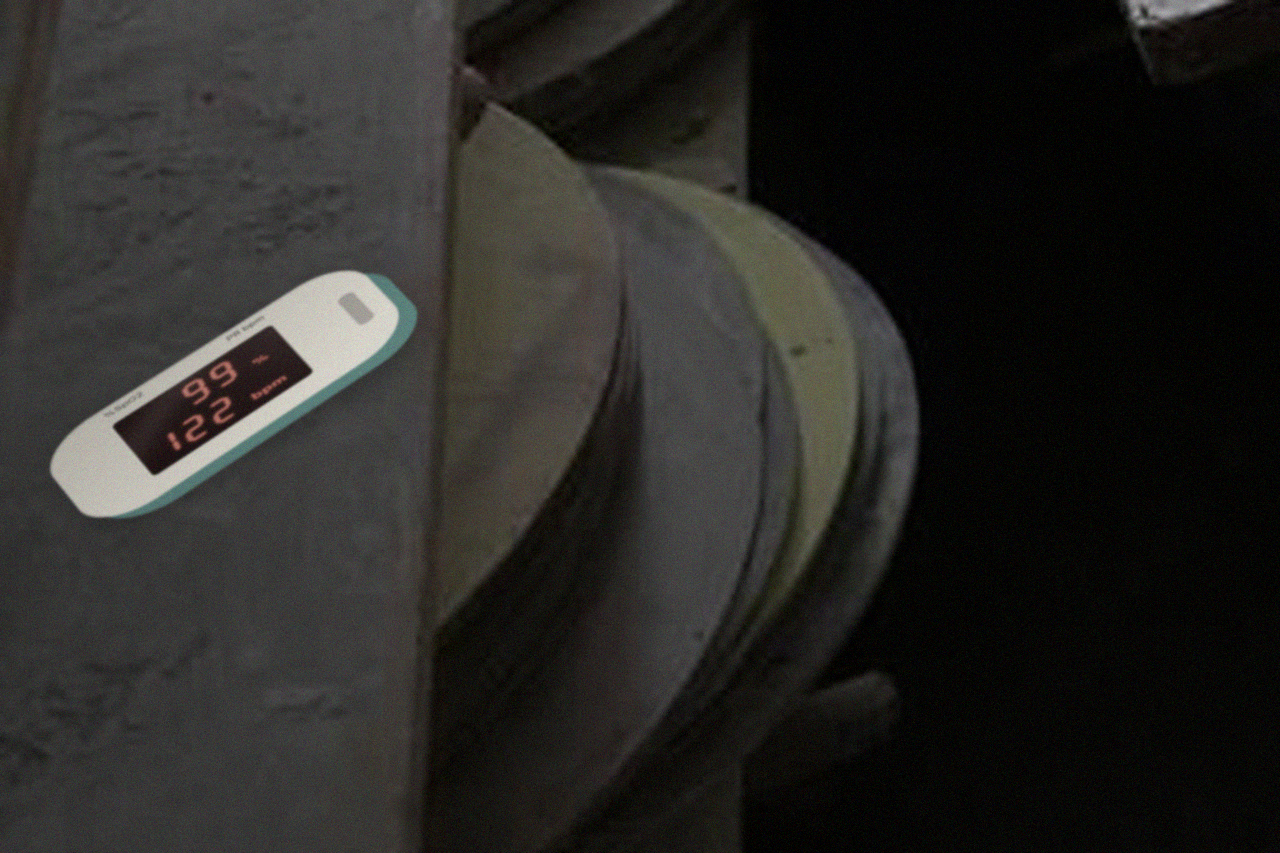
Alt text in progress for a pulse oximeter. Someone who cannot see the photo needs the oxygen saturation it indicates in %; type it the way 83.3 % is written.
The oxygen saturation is 99 %
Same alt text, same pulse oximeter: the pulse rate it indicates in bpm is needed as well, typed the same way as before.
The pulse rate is 122 bpm
